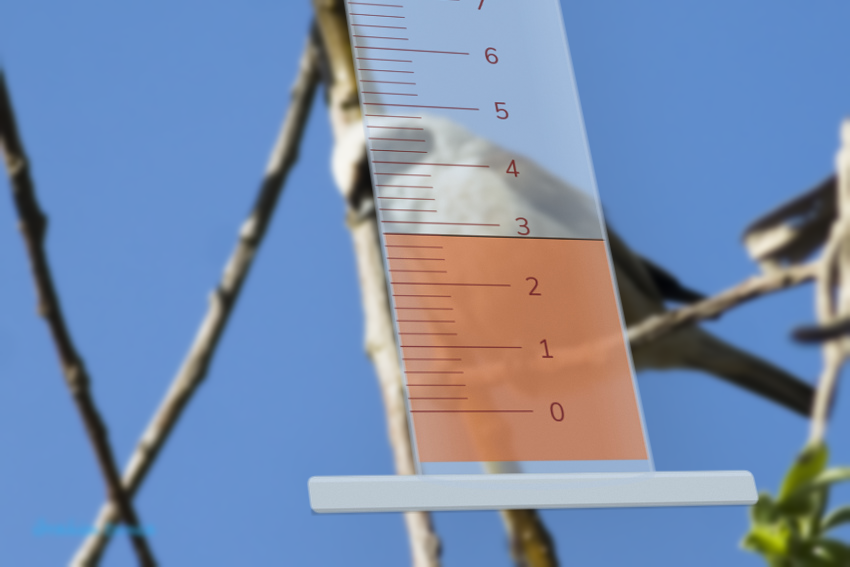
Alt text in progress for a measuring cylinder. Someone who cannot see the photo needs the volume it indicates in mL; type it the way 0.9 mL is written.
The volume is 2.8 mL
